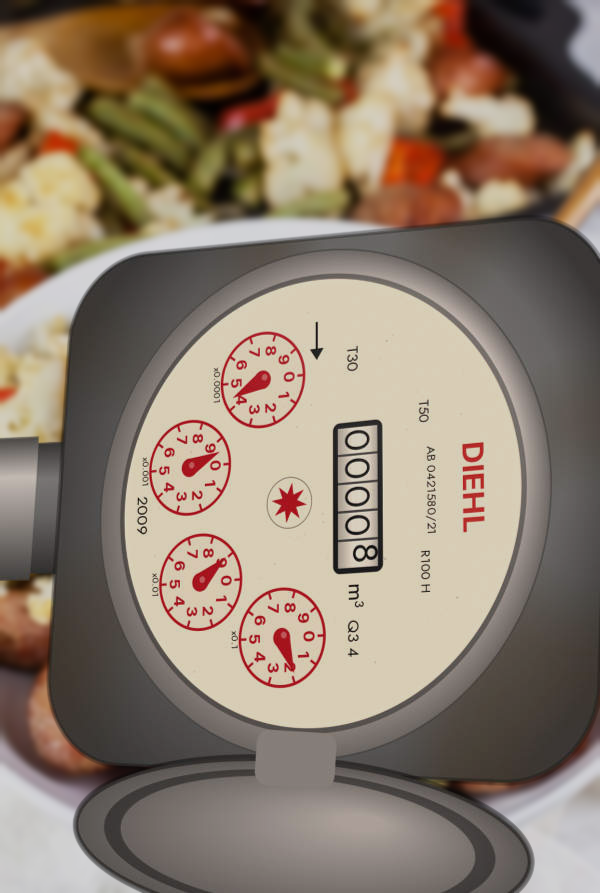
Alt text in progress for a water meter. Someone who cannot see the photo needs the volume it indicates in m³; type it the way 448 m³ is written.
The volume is 8.1894 m³
